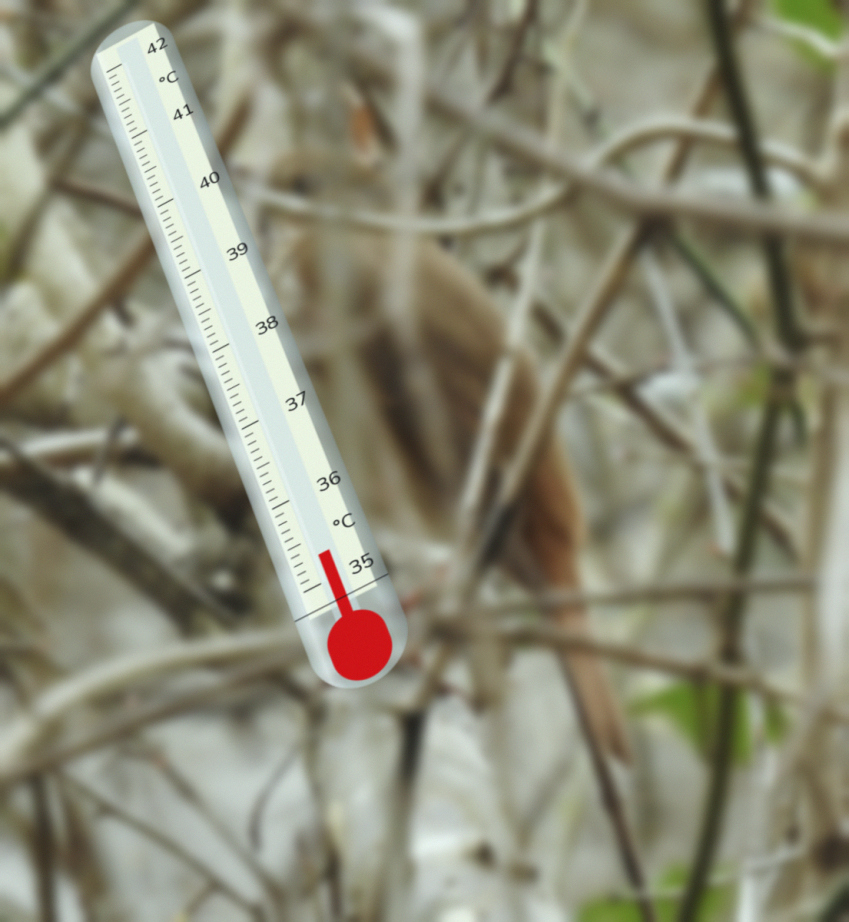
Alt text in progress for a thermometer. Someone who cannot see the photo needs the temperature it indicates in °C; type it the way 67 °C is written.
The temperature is 35.3 °C
